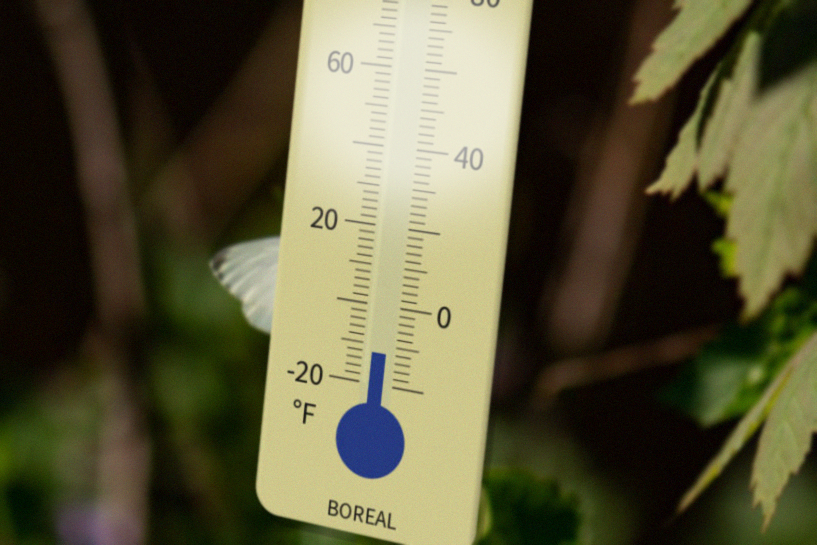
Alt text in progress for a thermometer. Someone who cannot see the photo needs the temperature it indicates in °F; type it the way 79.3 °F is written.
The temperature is -12 °F
